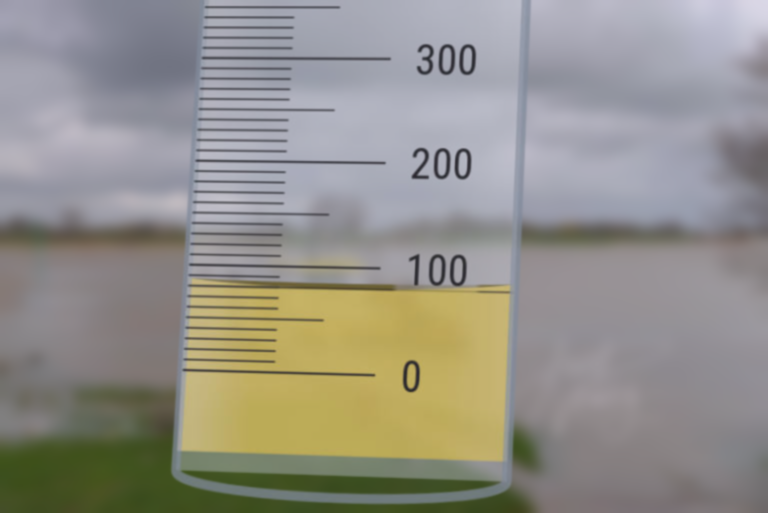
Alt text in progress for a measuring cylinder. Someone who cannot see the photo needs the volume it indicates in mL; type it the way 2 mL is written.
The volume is 80 mL
